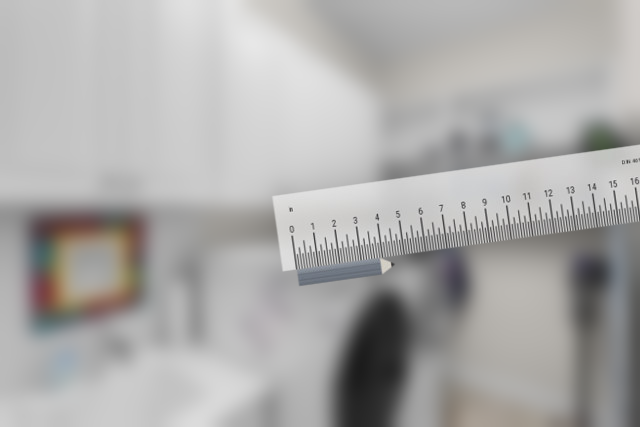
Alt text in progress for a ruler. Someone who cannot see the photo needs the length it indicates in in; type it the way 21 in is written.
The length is 4.5 in
